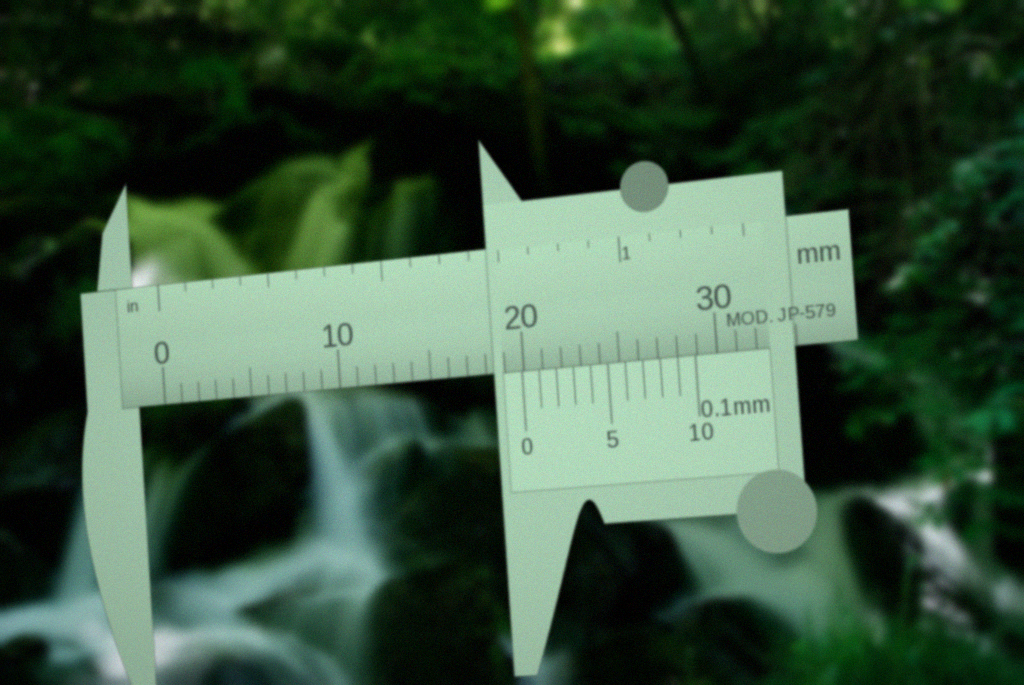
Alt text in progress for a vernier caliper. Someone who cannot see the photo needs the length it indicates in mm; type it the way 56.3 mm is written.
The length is 19.9 mm
